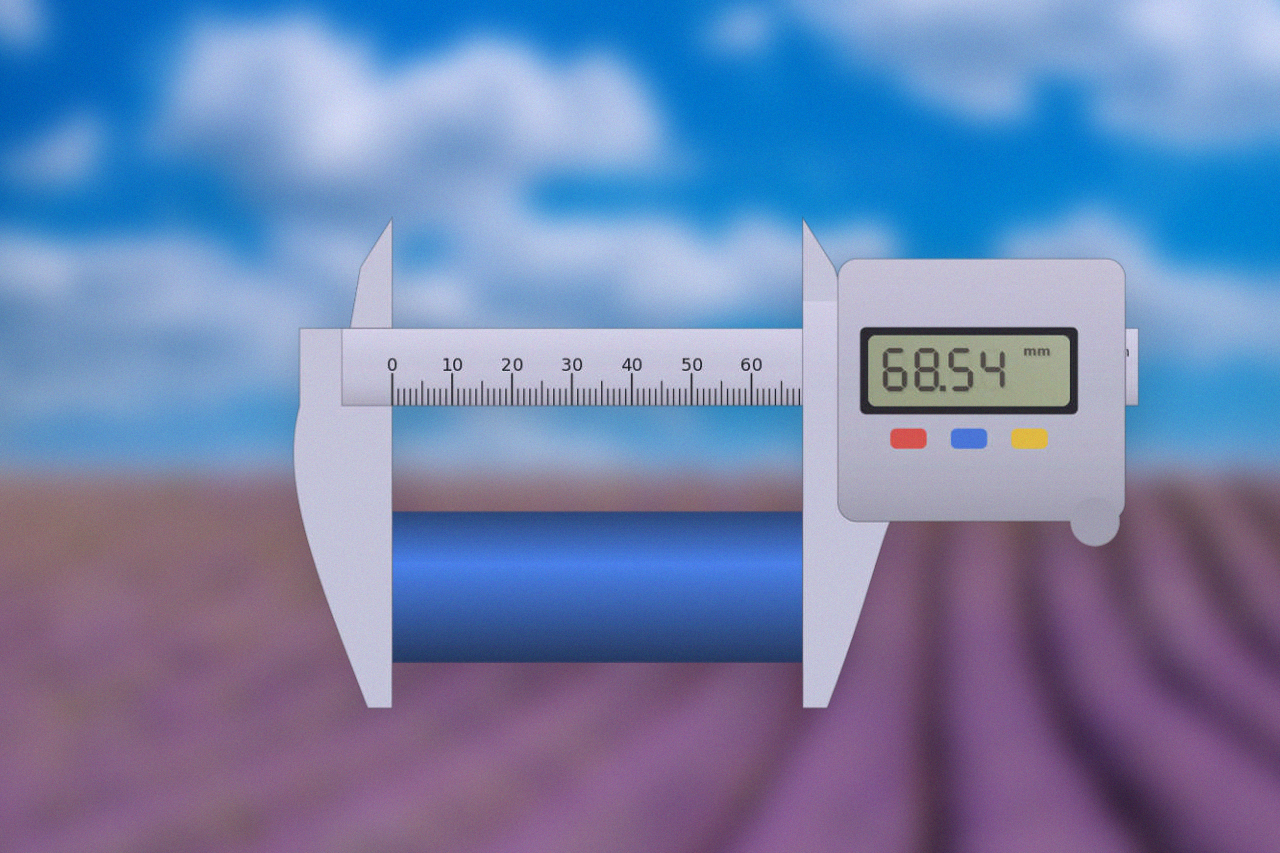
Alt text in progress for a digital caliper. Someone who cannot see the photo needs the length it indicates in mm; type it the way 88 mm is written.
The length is 68.54 mm
